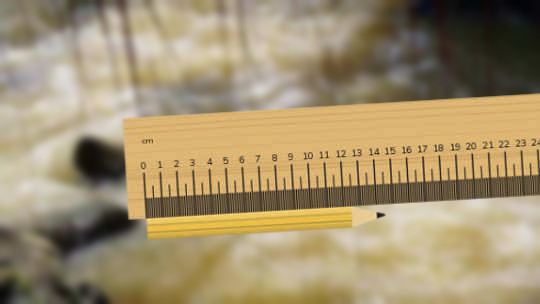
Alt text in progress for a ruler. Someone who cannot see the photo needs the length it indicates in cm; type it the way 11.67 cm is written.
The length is 14.5 cm
